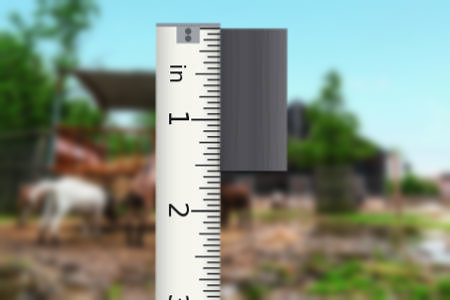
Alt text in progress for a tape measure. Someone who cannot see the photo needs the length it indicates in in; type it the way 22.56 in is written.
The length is 1.5625 in
